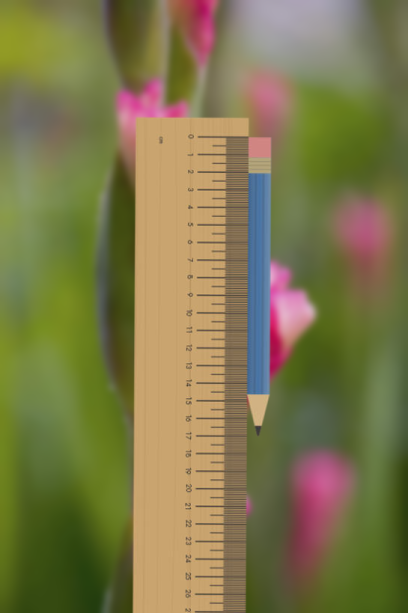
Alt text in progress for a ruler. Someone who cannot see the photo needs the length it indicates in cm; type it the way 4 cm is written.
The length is 17 cm
